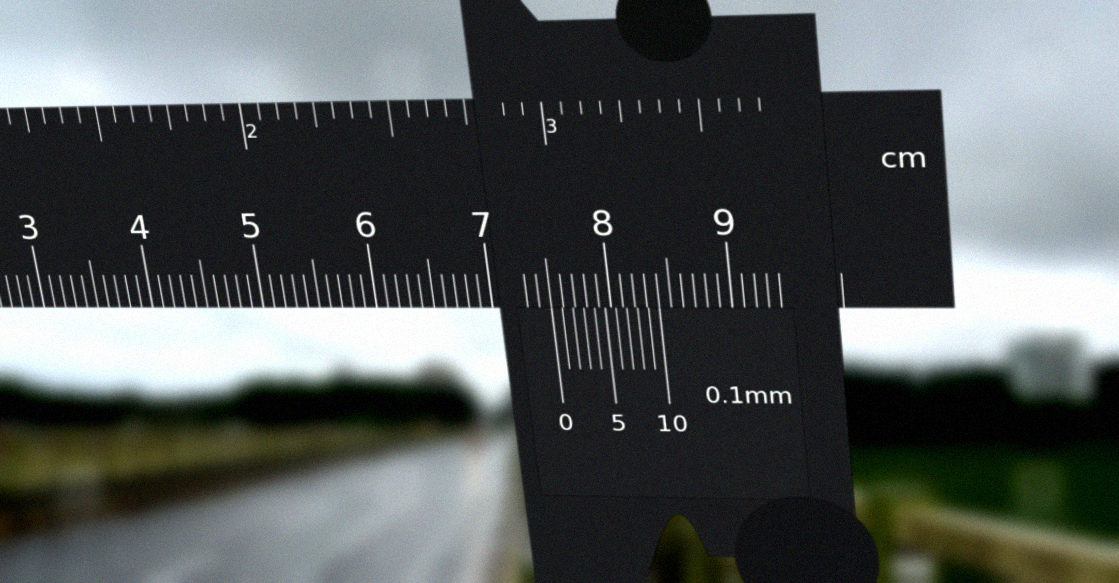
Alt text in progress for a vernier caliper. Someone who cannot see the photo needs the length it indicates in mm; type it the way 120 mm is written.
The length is 75.0 mm
